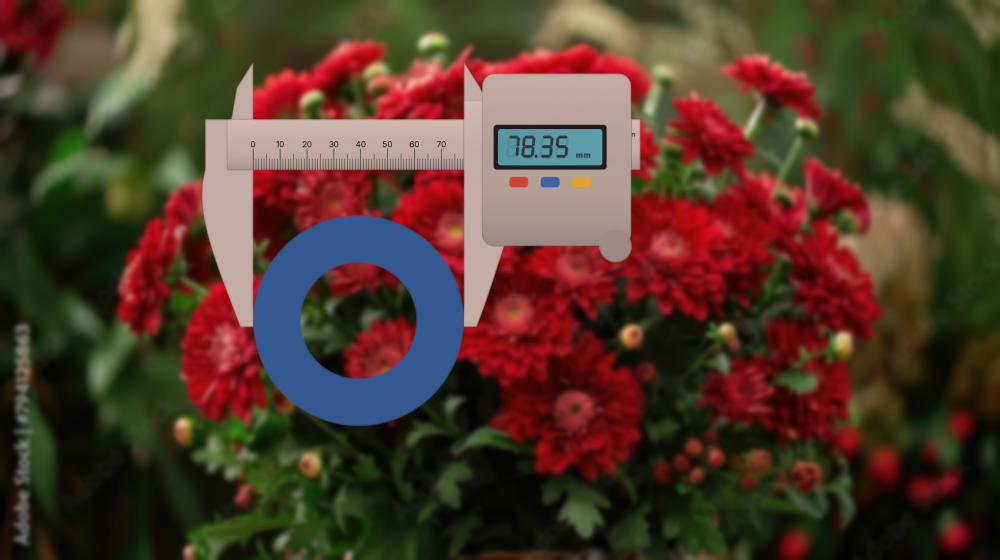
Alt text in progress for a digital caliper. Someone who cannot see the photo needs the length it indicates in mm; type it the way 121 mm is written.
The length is 78.35 mm
